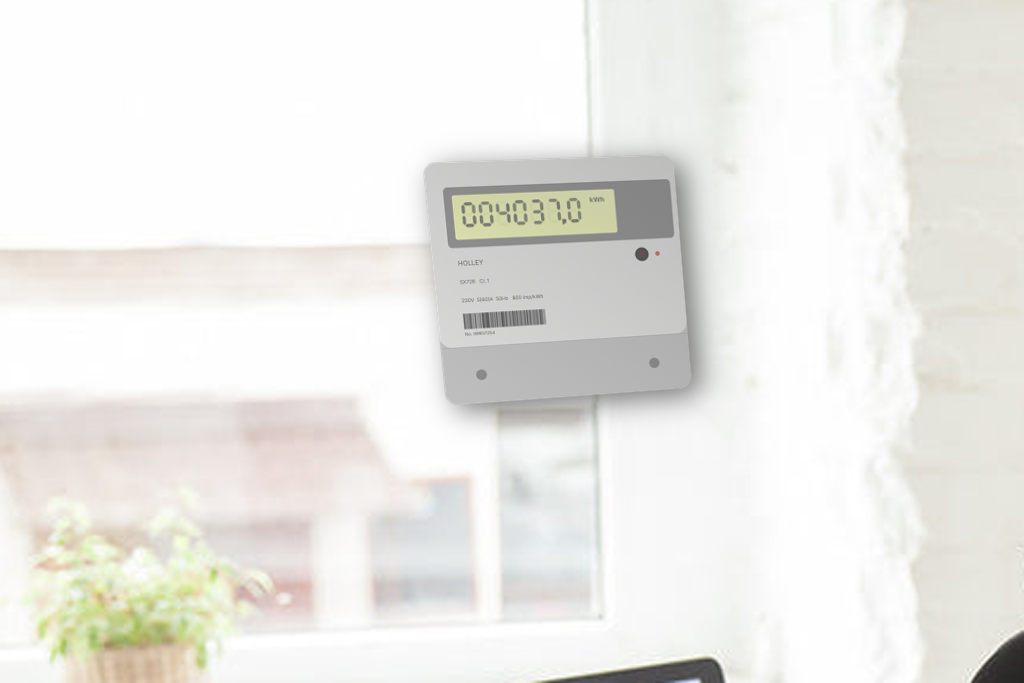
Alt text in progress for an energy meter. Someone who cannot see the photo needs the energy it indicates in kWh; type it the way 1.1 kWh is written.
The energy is 4037.0 kWh
